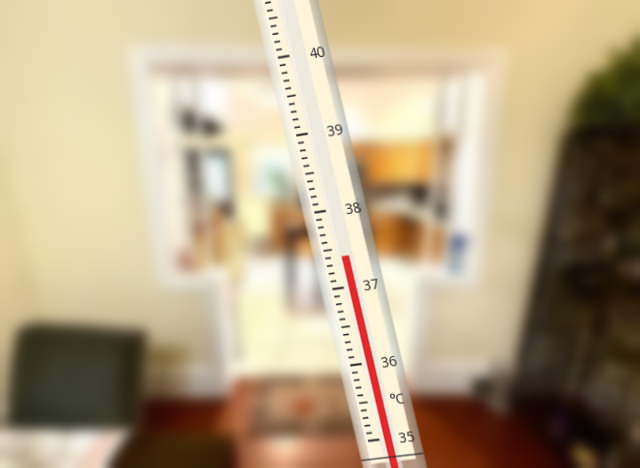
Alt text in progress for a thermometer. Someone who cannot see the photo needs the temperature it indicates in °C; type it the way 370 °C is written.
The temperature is 37.4 °C
